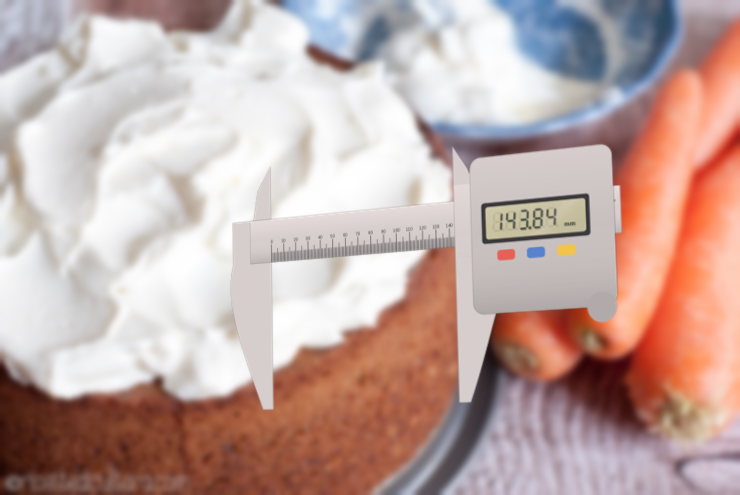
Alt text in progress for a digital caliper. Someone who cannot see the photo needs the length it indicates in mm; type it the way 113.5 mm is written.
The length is 143.84 mm
